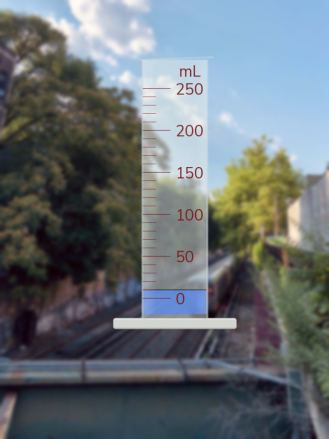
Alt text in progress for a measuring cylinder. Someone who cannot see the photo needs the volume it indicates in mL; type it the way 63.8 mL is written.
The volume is 10 mL
